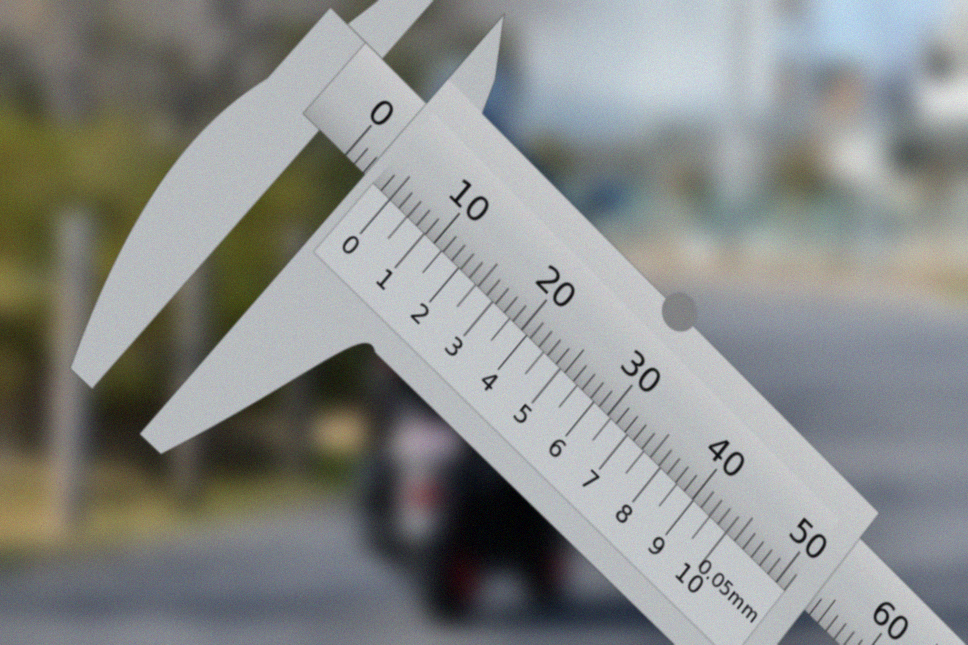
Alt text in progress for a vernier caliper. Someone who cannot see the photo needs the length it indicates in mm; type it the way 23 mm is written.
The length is 5.0 mm
